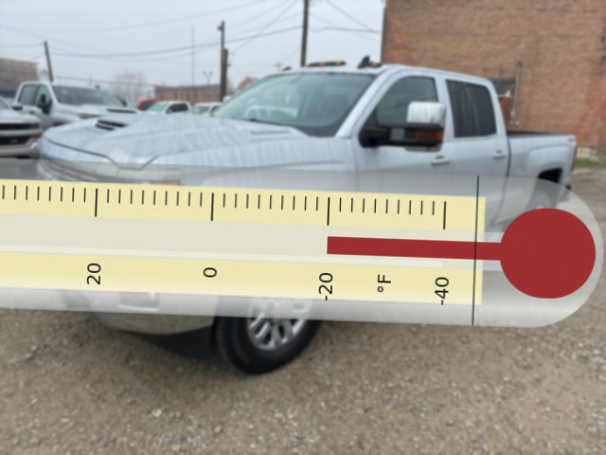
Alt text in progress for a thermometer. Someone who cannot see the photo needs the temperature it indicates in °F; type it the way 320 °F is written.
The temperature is -20 °F
